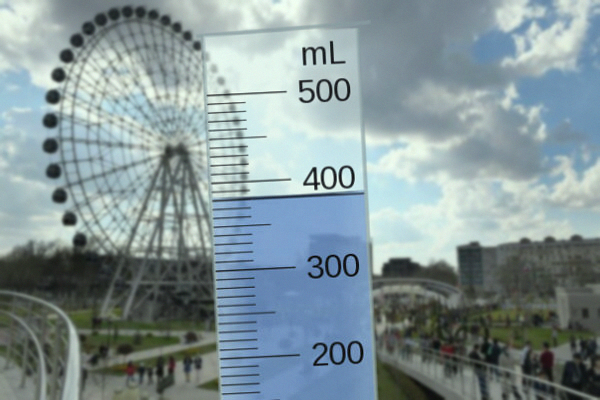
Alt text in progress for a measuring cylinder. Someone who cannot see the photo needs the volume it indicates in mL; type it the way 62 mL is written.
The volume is 380 mL
